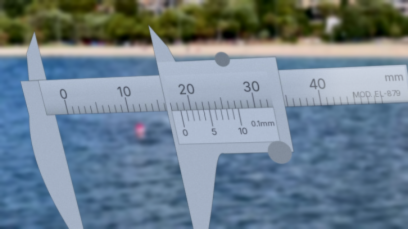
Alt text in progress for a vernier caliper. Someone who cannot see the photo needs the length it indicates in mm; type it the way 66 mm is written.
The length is 18.4 mm
